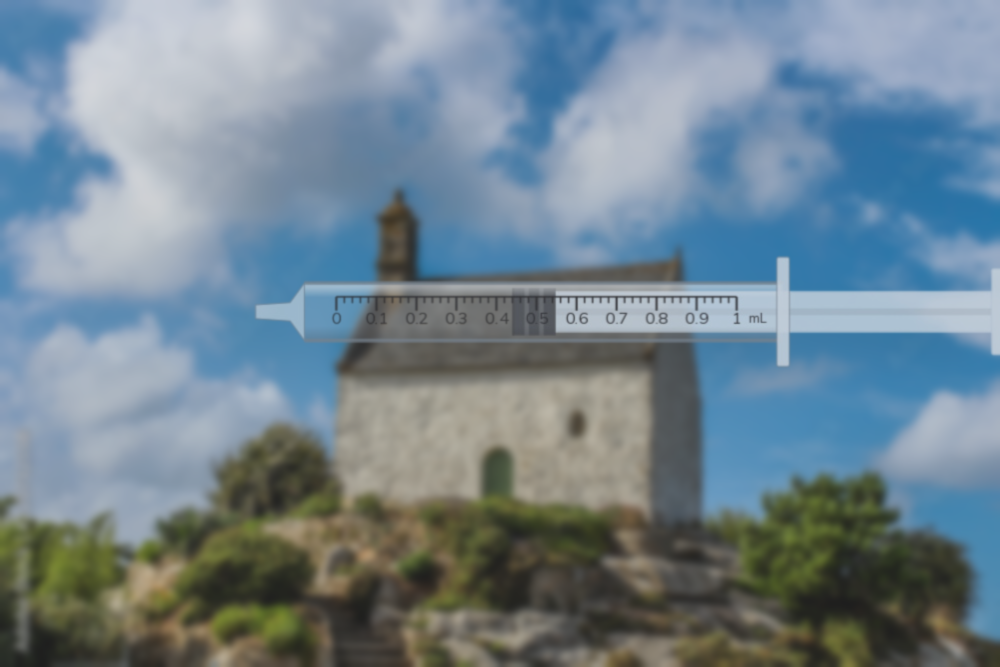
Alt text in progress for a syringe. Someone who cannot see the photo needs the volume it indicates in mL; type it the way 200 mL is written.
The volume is 0.44 mL
